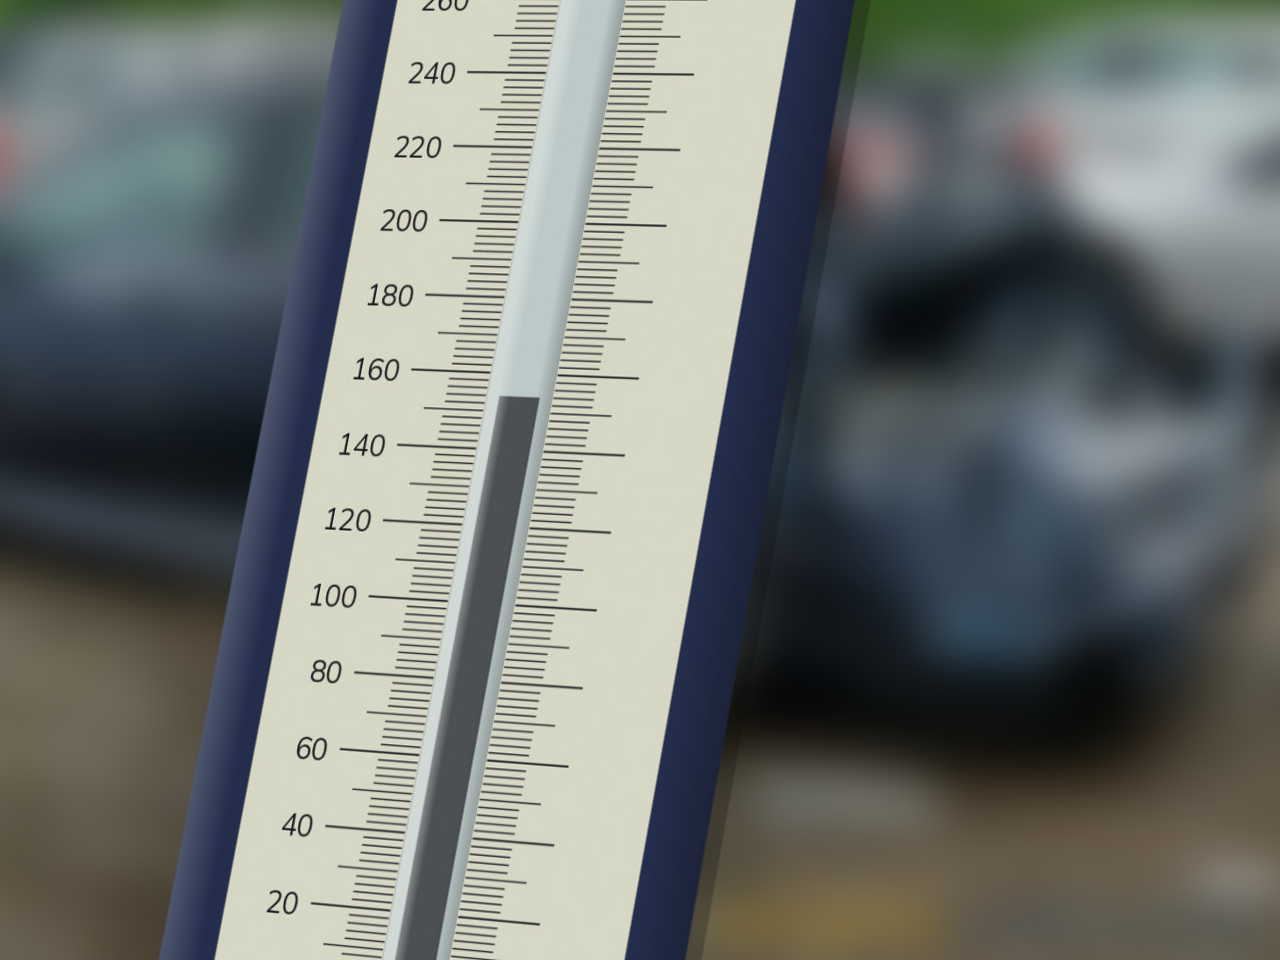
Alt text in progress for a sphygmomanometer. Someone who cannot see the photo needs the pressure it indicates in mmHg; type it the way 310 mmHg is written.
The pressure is 154 mmHg
